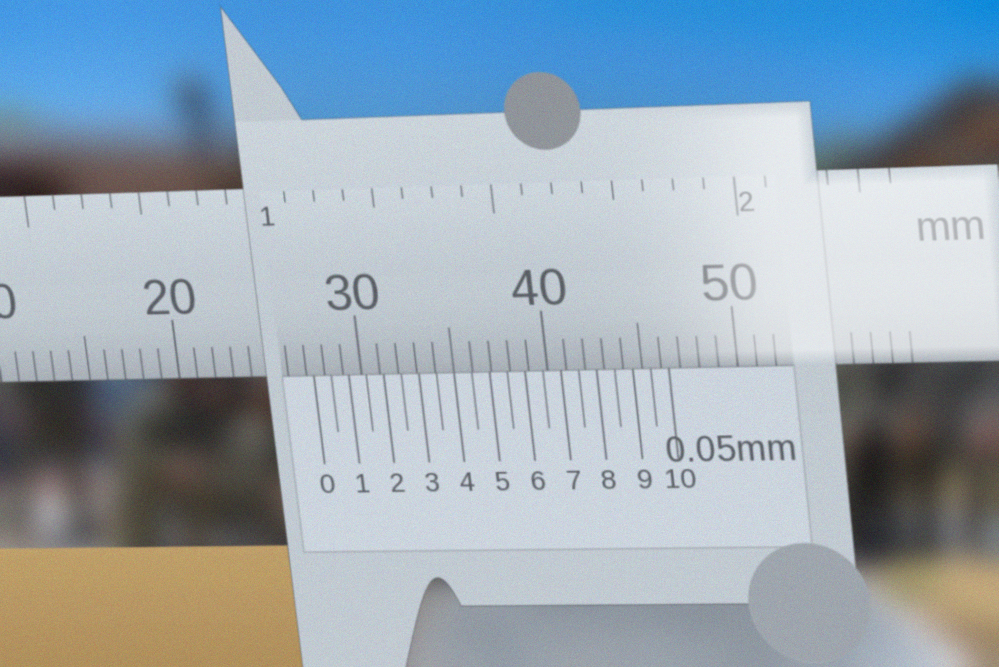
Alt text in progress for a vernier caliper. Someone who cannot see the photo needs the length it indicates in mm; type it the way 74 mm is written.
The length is 27.4 mm
